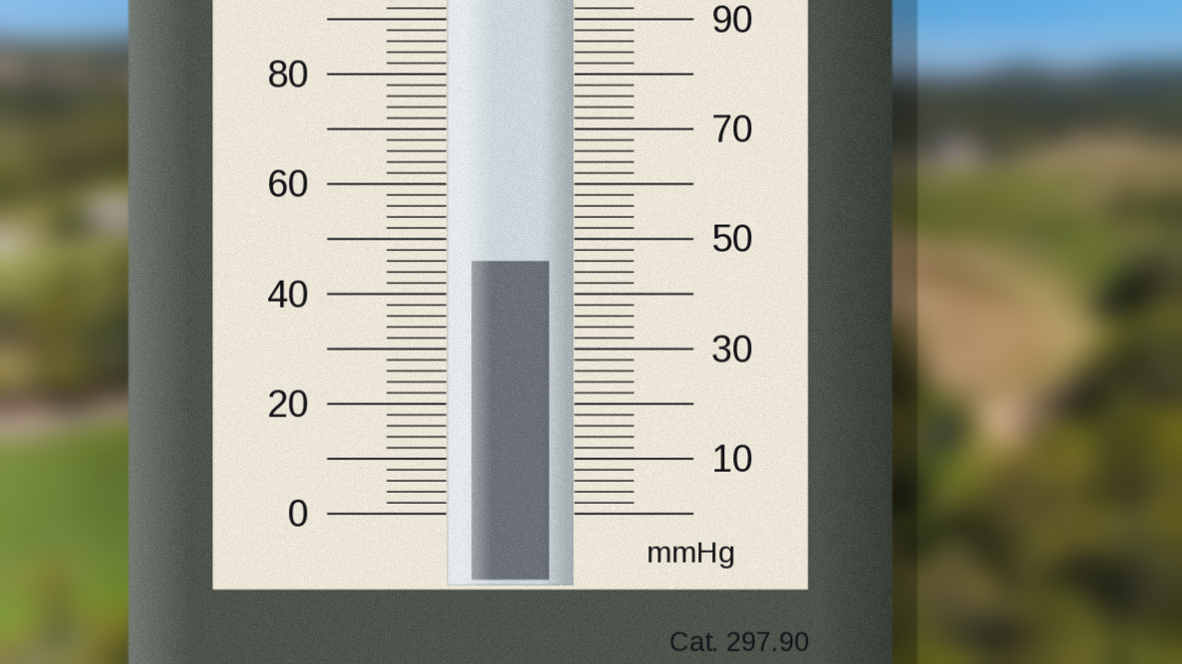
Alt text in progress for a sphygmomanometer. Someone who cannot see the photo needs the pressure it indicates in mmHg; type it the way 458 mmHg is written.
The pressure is 46 mmHg
